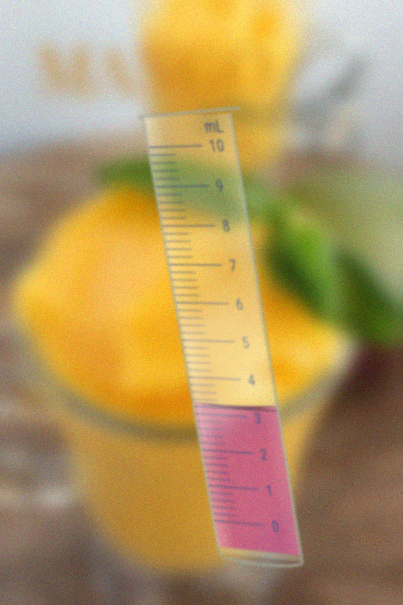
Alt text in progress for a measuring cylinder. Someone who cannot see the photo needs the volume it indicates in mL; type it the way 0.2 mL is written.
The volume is 3.2 mL
